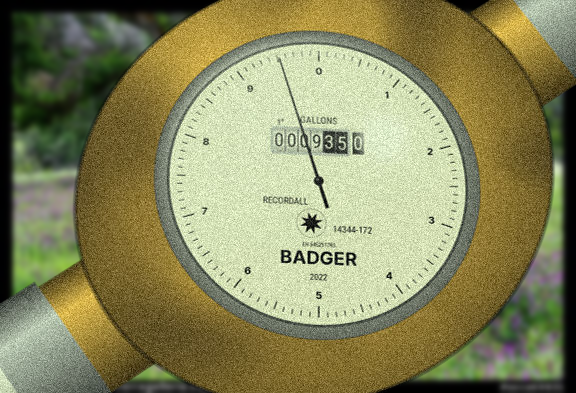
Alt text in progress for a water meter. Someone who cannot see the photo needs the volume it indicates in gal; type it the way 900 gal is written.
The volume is 9349.5 gal
